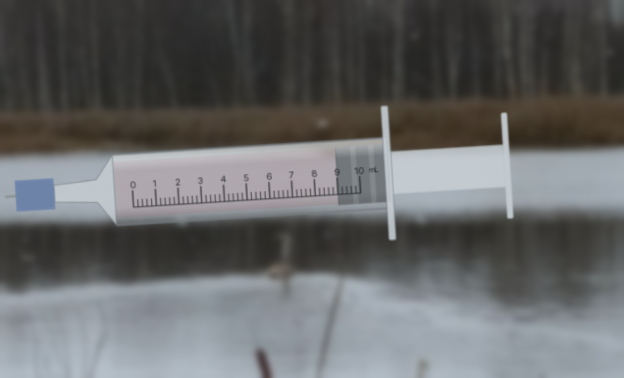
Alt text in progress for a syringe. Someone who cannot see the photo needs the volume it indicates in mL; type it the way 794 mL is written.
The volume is 9 mL
